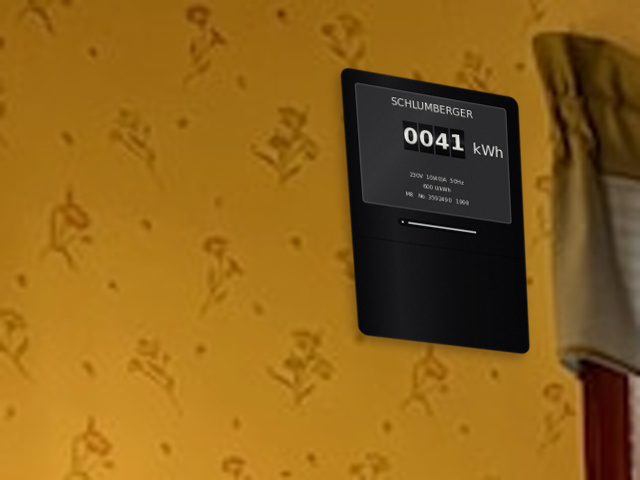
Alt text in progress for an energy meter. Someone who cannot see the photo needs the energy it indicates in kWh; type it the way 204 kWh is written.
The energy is 41 kWh
